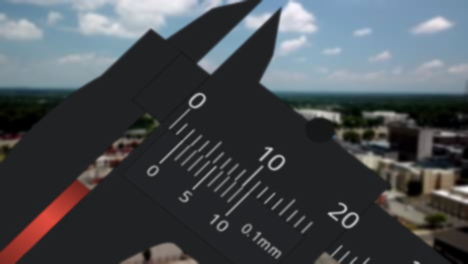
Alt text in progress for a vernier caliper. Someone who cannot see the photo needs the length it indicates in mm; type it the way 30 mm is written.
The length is 2.0 mm
